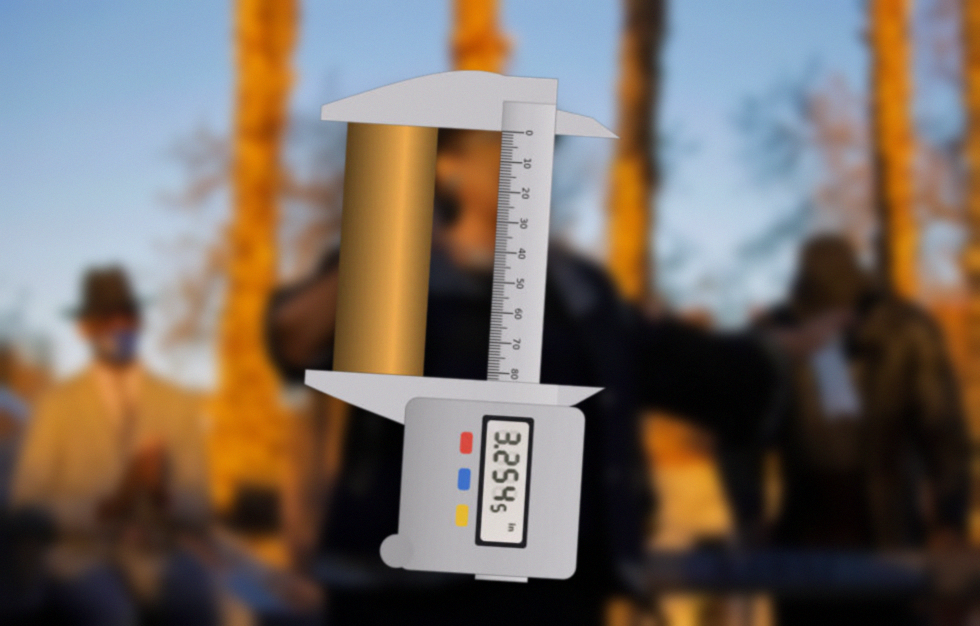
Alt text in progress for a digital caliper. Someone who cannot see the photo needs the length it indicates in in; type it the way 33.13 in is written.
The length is 3.2545 in
